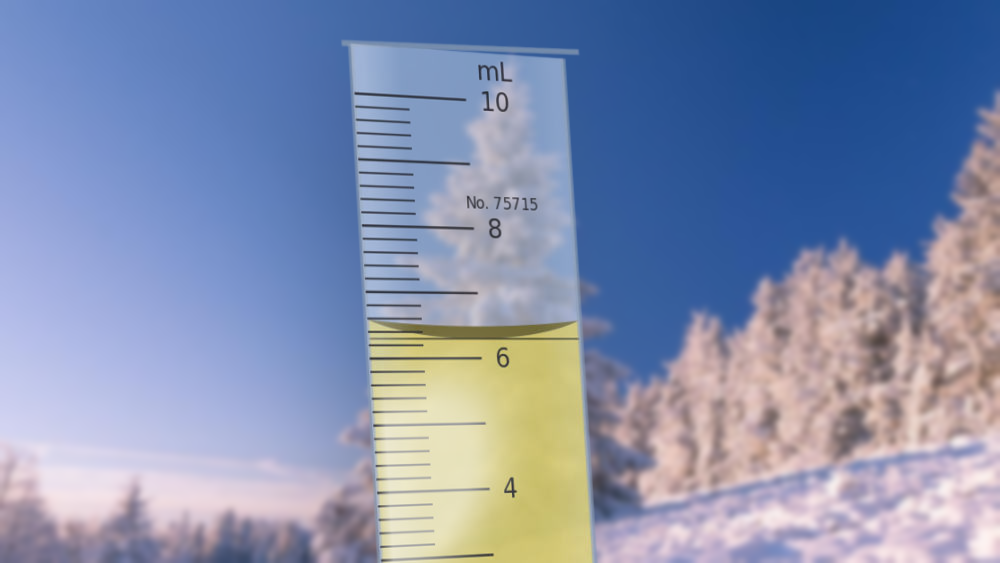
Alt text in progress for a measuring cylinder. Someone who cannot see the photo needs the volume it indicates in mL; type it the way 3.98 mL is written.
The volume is 6.3 mL
